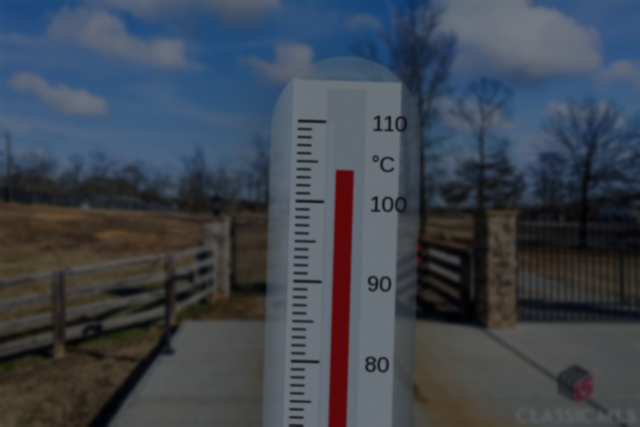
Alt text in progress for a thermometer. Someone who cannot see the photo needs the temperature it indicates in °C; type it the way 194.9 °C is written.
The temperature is 104 °C
